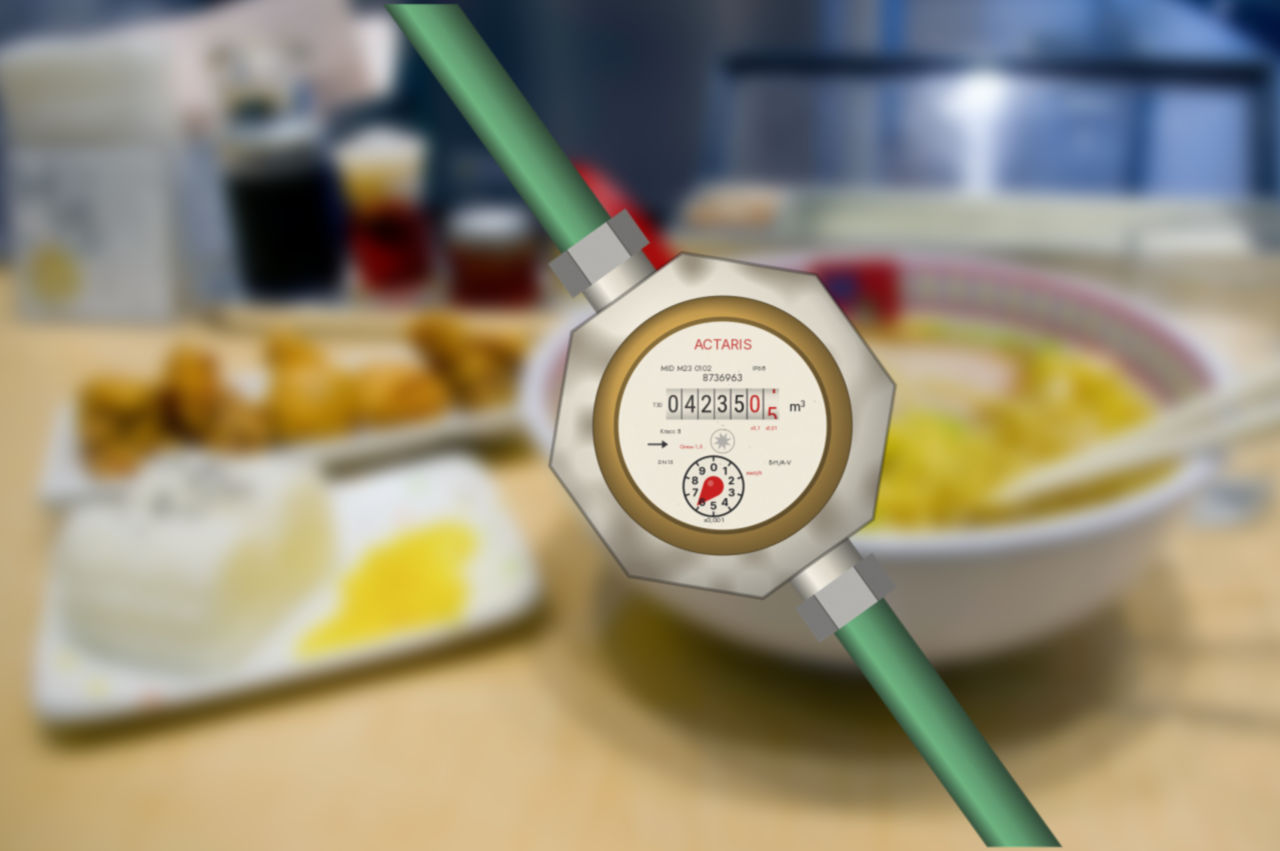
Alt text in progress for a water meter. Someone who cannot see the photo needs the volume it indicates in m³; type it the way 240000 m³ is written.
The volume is 4235.046 m³
